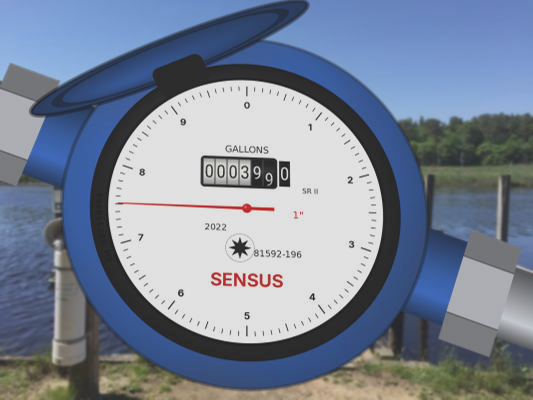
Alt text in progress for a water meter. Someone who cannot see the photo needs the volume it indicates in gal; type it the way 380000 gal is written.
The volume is 3987.5 gal
